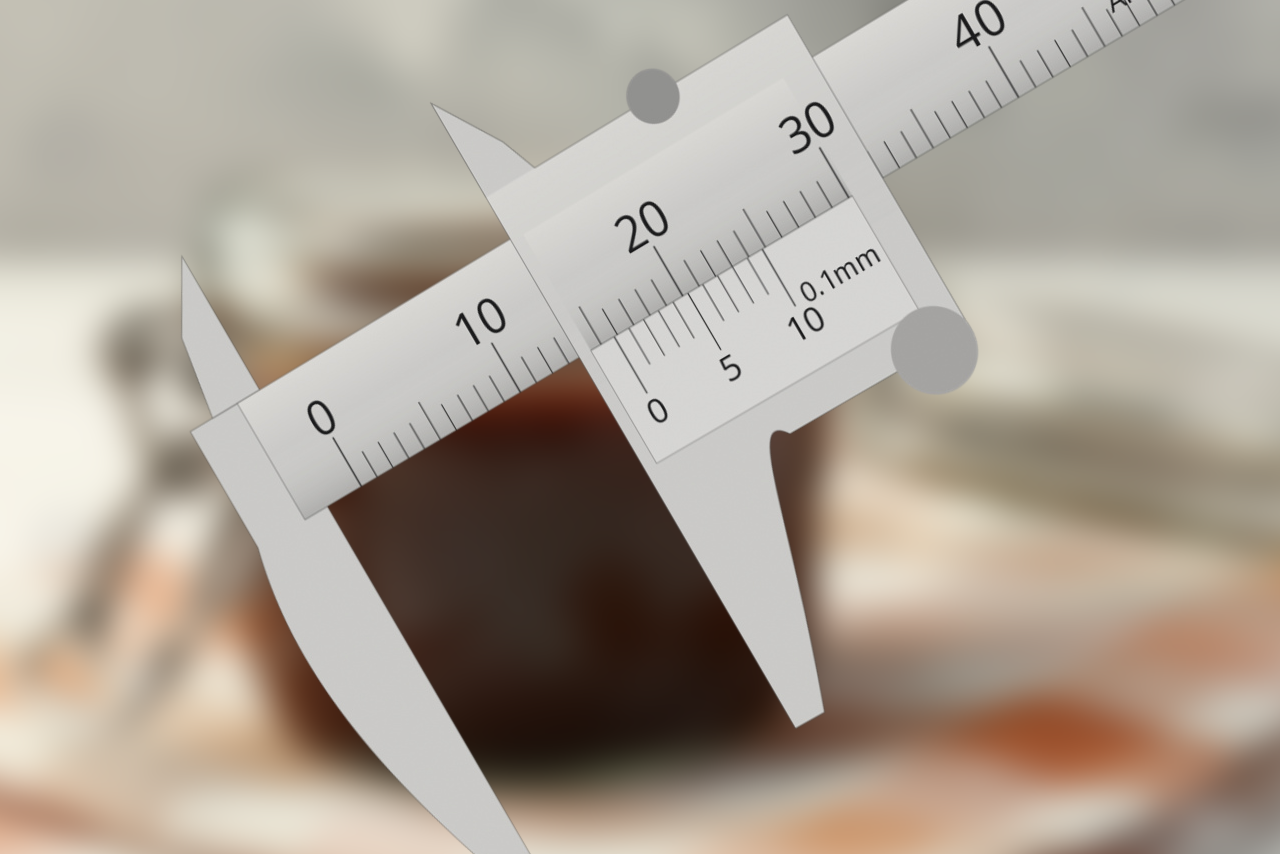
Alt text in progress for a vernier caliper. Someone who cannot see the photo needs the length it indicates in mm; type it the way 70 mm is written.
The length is 15.8 mm
